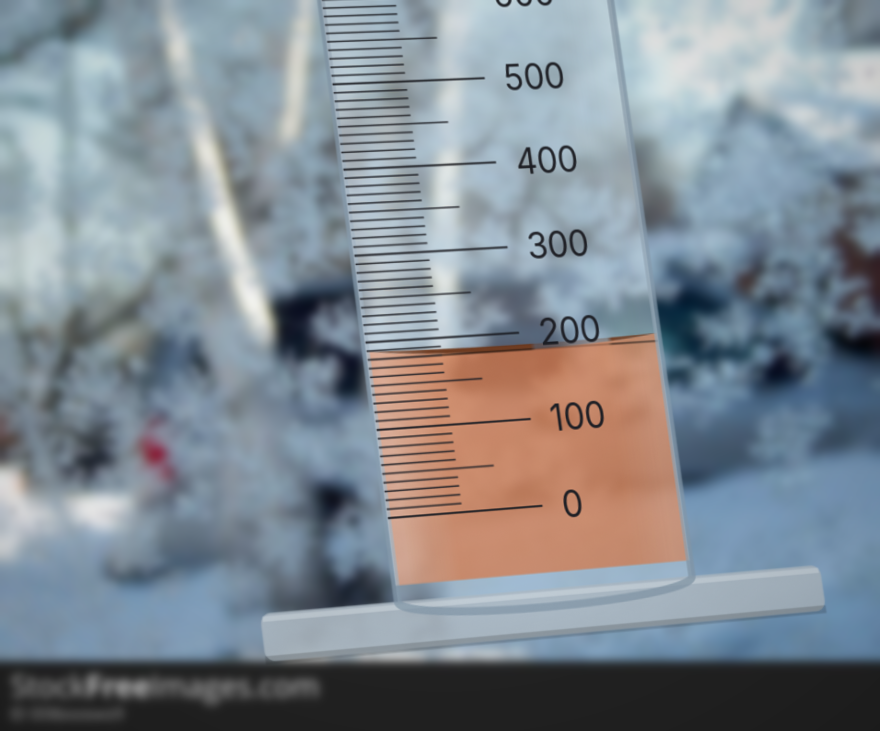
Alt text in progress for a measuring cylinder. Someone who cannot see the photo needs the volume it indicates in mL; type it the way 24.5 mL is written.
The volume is 180 mL
